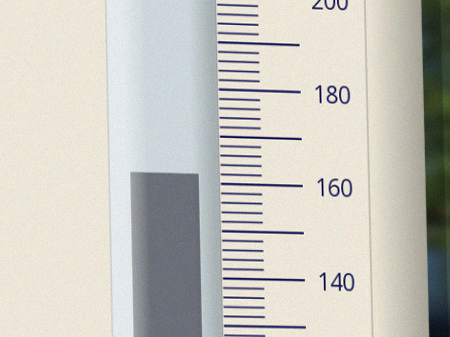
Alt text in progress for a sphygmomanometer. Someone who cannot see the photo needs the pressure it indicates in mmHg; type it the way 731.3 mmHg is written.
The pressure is 162 mmHg
